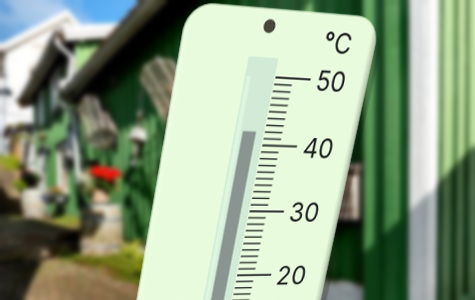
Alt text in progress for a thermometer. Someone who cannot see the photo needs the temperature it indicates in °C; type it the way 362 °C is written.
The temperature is 42 °C
